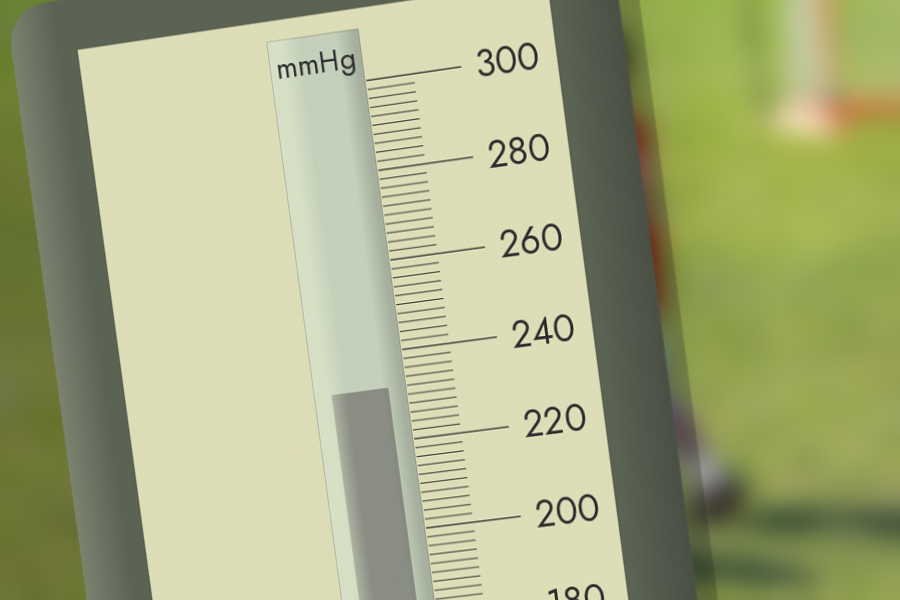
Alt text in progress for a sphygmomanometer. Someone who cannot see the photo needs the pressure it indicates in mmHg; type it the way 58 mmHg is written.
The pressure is 232 mmHg
